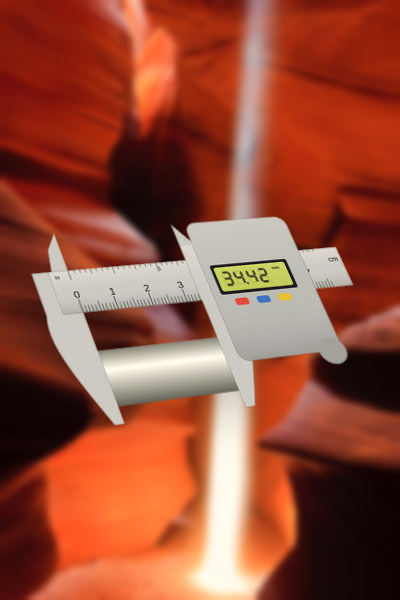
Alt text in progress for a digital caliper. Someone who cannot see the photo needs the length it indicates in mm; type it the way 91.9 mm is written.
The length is 34.42 mm
